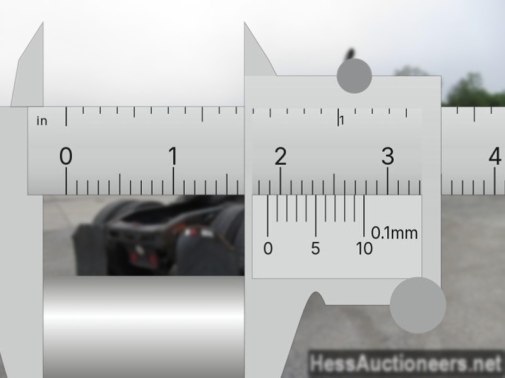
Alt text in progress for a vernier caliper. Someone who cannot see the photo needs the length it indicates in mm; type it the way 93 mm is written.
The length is 18.8 mm
